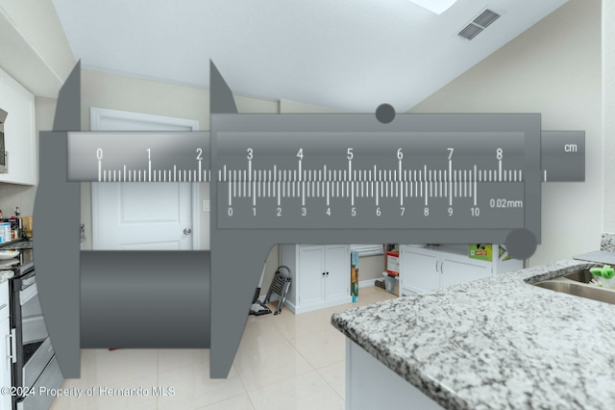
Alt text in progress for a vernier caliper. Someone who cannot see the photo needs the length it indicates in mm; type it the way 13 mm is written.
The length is 26.0 mm
